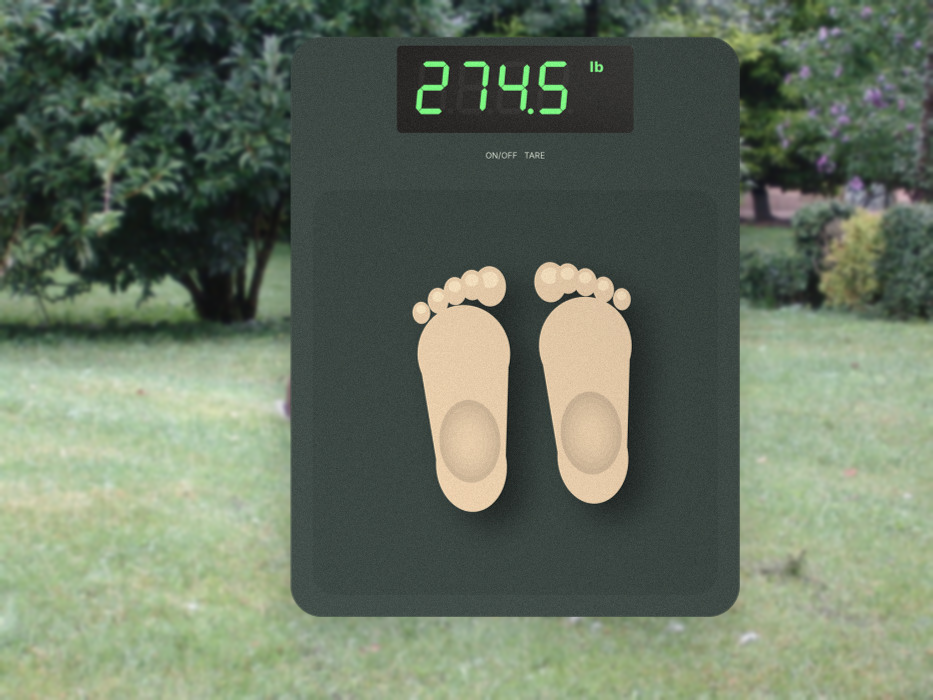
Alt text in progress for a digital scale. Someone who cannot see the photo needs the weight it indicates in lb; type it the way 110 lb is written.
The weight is 274.5 lb
